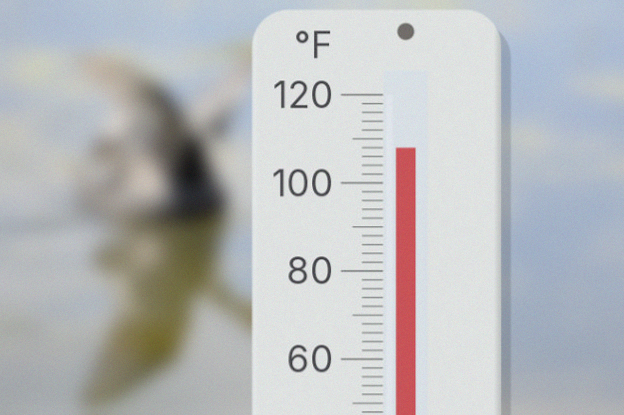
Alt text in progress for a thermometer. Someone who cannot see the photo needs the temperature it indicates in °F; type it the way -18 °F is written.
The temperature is 108 °F
